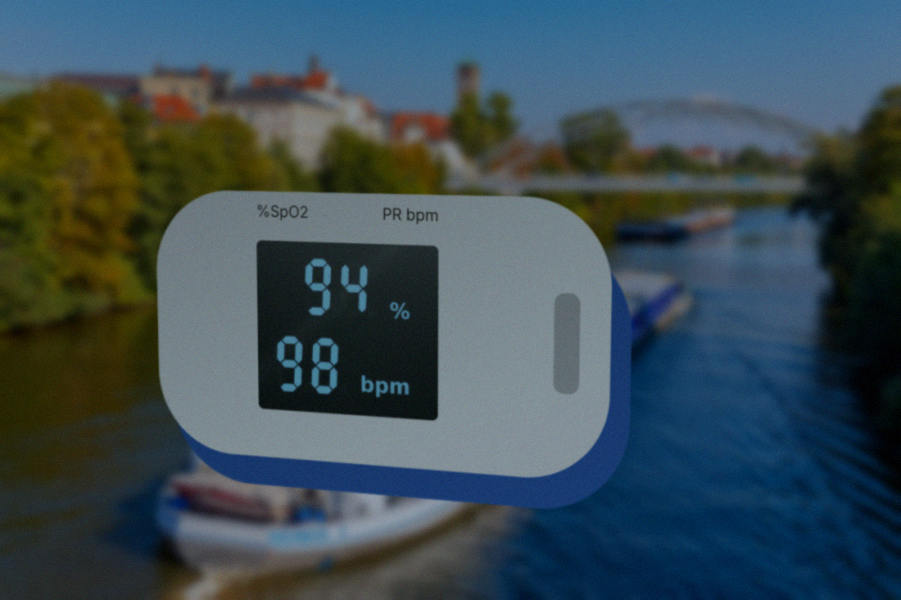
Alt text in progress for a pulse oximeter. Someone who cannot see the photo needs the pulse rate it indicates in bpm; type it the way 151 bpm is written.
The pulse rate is 98 bpm
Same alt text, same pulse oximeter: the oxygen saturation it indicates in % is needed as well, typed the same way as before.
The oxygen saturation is 94 %
